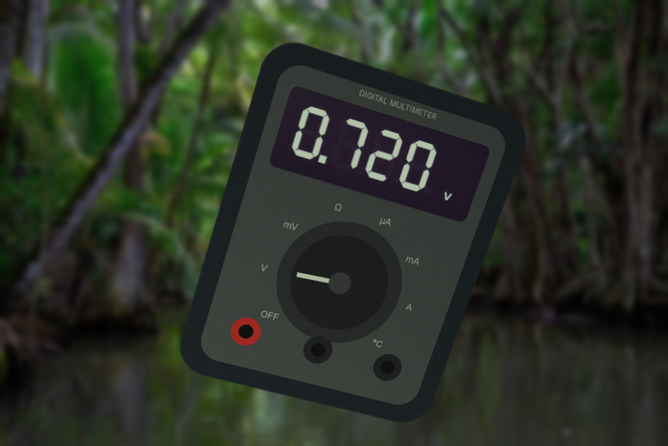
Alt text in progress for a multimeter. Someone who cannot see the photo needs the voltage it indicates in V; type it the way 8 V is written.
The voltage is 0.720 V
